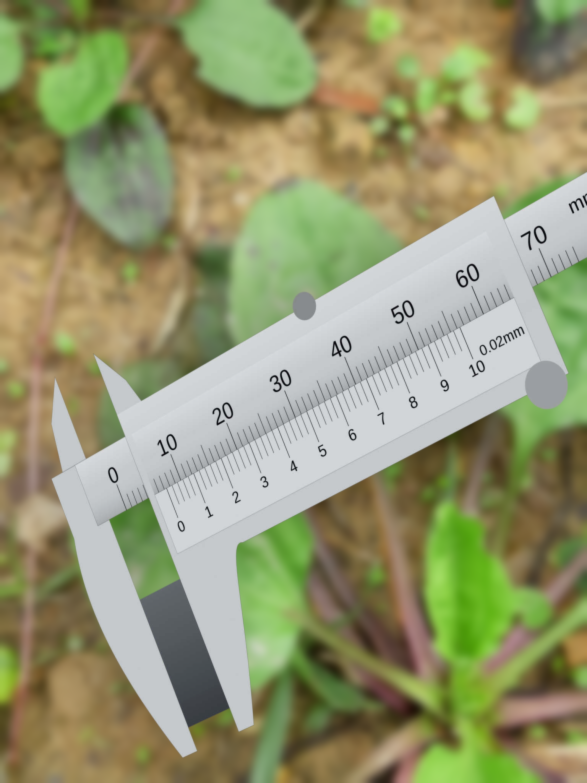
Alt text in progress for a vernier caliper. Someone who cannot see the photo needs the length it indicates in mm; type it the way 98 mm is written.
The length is 7.4 mm
